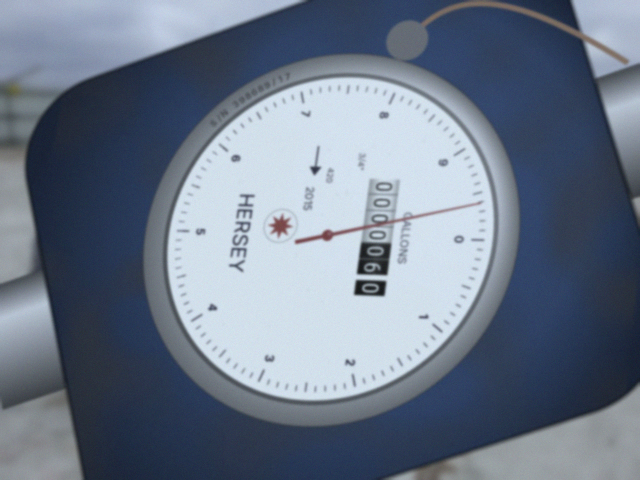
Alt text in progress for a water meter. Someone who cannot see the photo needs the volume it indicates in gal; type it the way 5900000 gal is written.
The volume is 59.6 gal
